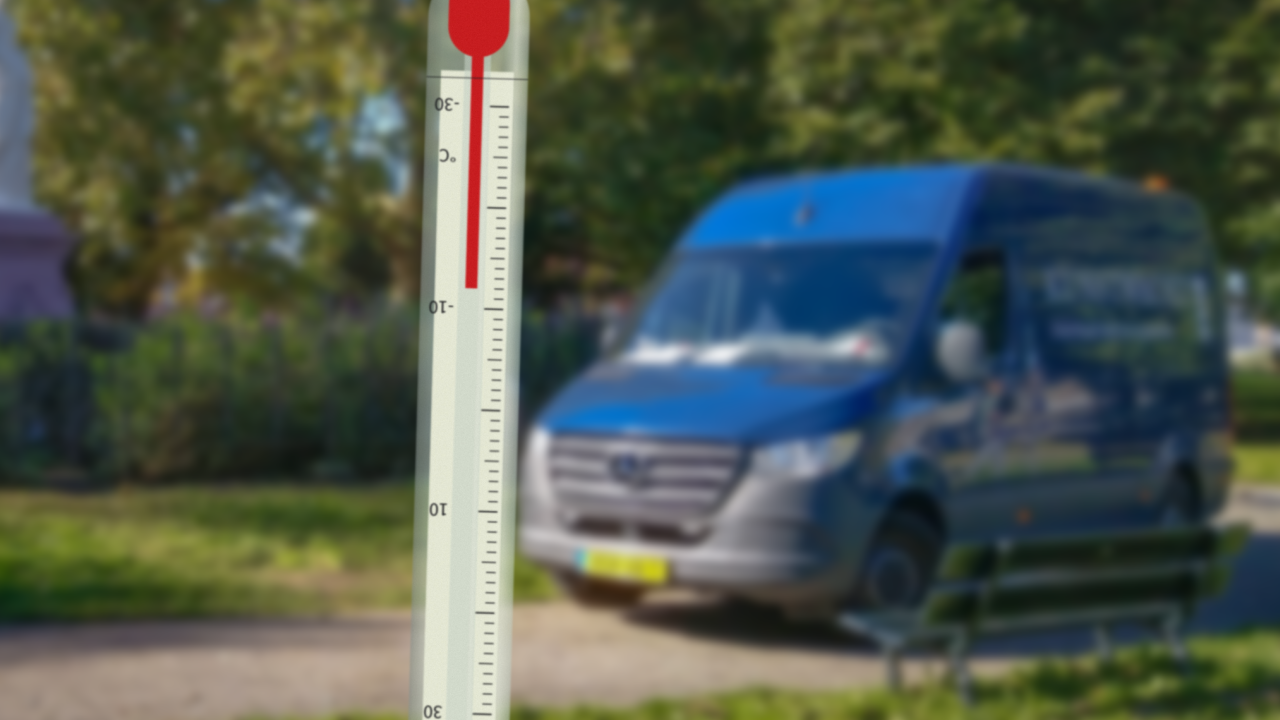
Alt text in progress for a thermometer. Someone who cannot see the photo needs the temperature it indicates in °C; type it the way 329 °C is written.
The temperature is -12 °C
